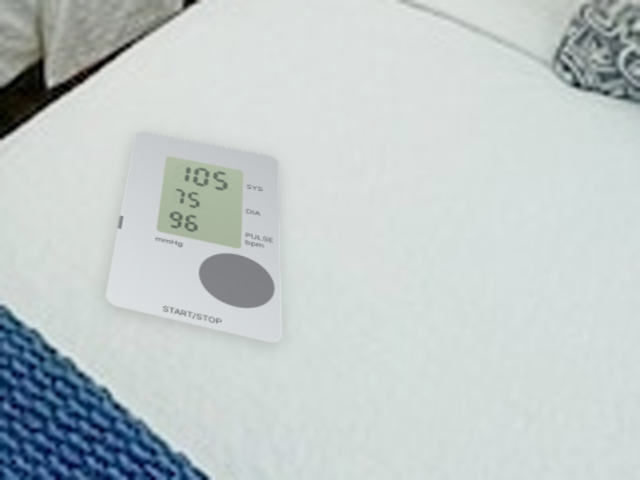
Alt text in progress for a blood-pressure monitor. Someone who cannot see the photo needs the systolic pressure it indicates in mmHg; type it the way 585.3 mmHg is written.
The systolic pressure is 105 mmHg
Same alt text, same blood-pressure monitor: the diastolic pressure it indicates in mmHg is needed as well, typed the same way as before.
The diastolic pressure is 75 mmHg
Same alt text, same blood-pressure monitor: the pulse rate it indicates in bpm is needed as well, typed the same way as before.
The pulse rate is 96 bpm
